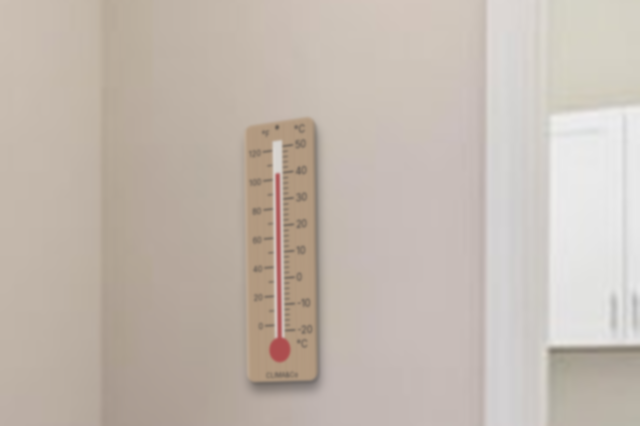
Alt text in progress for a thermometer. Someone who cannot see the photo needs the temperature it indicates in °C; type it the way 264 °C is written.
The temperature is 40 °C
